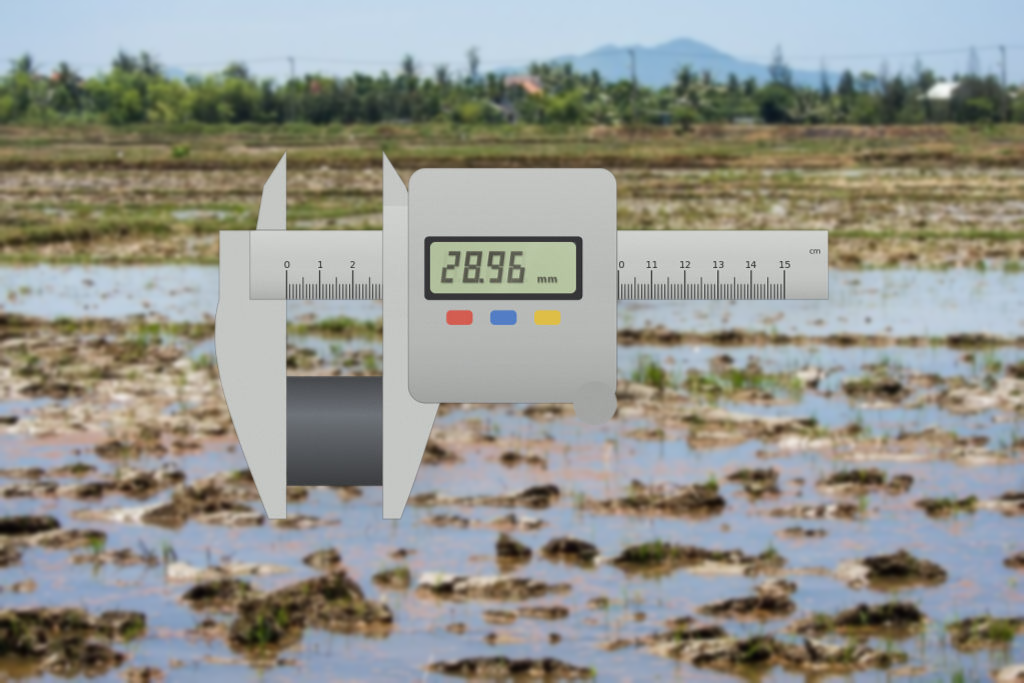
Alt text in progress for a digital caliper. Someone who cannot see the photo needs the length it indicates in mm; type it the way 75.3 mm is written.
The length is 28.96 mm
